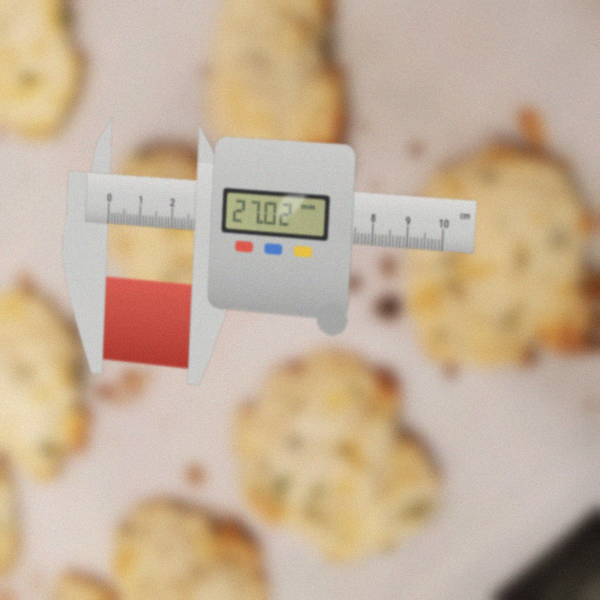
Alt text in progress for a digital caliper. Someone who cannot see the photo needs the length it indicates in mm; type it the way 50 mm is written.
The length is 27.02 mm
